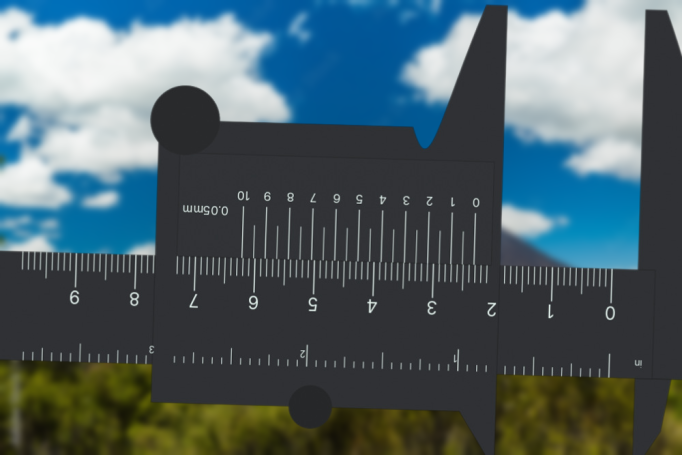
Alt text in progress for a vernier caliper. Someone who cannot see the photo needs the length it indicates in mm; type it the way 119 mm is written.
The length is 23.2 mm
